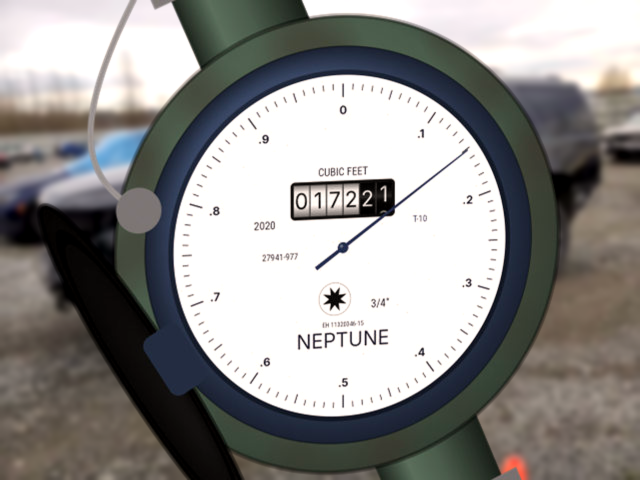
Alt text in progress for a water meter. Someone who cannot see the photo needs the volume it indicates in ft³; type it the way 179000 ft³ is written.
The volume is 17221.15 ft³
